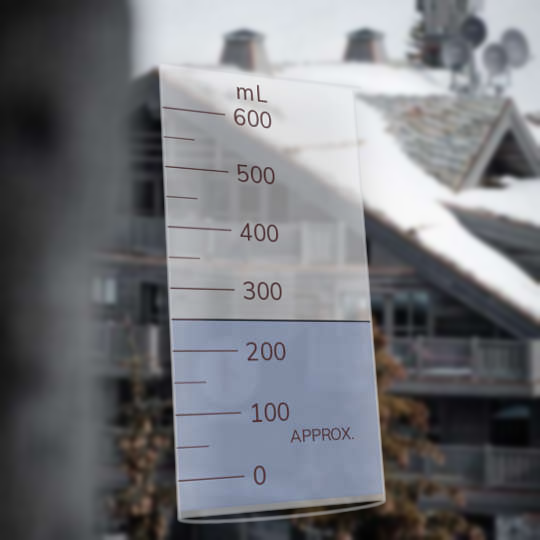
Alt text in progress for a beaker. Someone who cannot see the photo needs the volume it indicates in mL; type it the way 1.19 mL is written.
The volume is 250 mL
